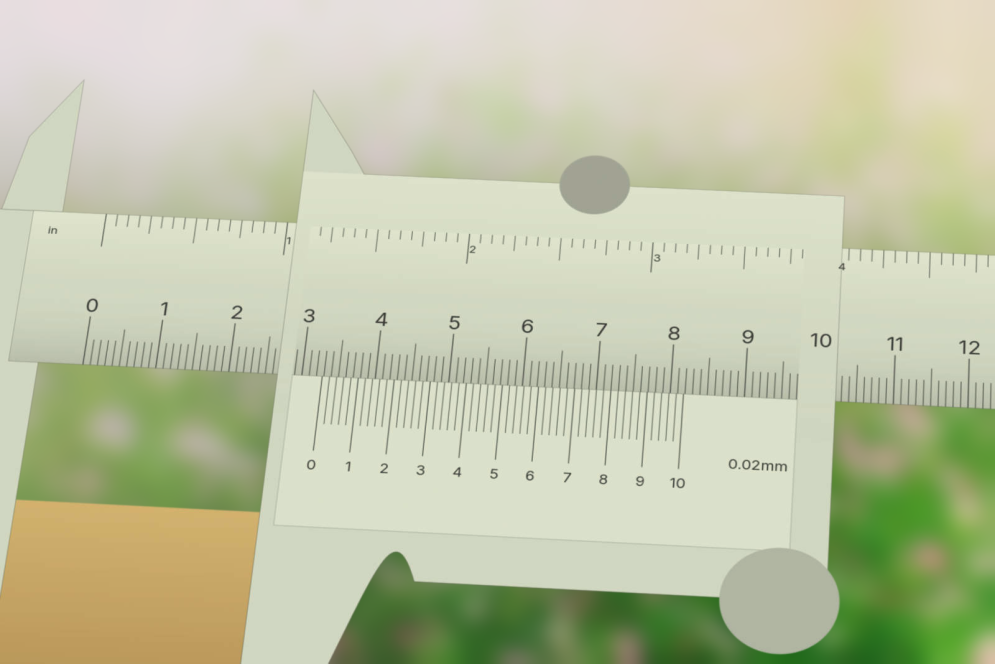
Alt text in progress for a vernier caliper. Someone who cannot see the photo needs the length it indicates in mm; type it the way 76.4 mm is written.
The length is 32.8 mm
